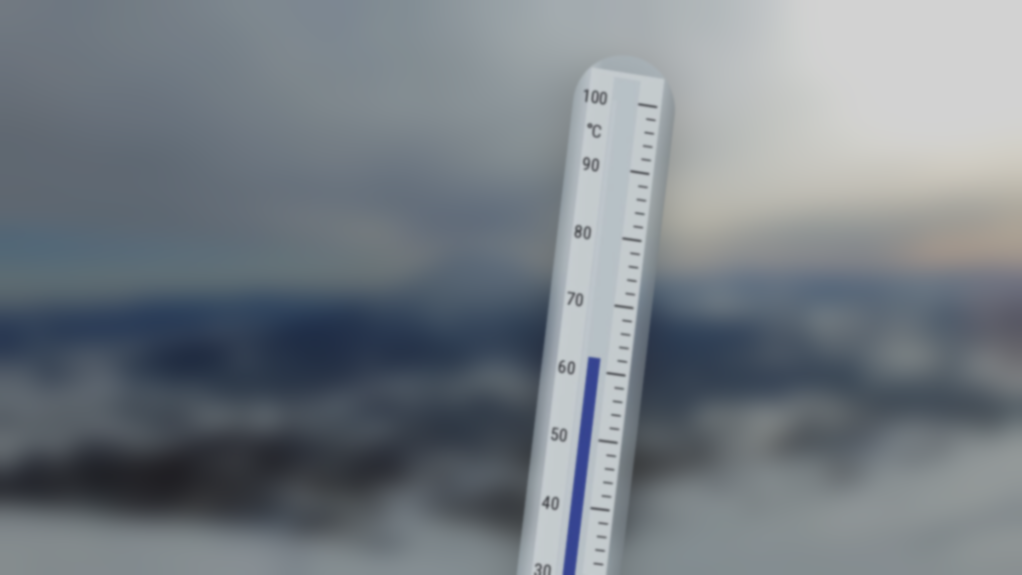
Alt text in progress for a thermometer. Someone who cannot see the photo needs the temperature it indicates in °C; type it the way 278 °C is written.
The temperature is 62 °C
